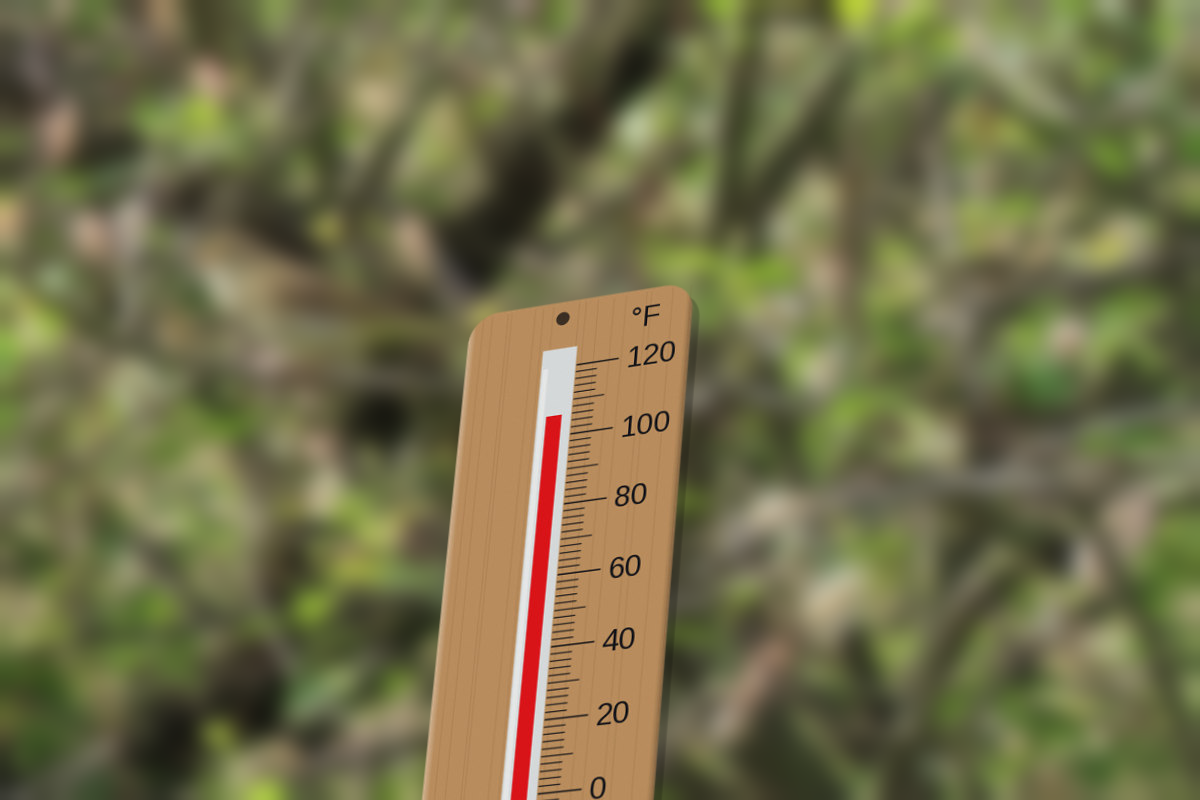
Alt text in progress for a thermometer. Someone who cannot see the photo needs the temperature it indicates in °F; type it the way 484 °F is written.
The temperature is 106 °F
